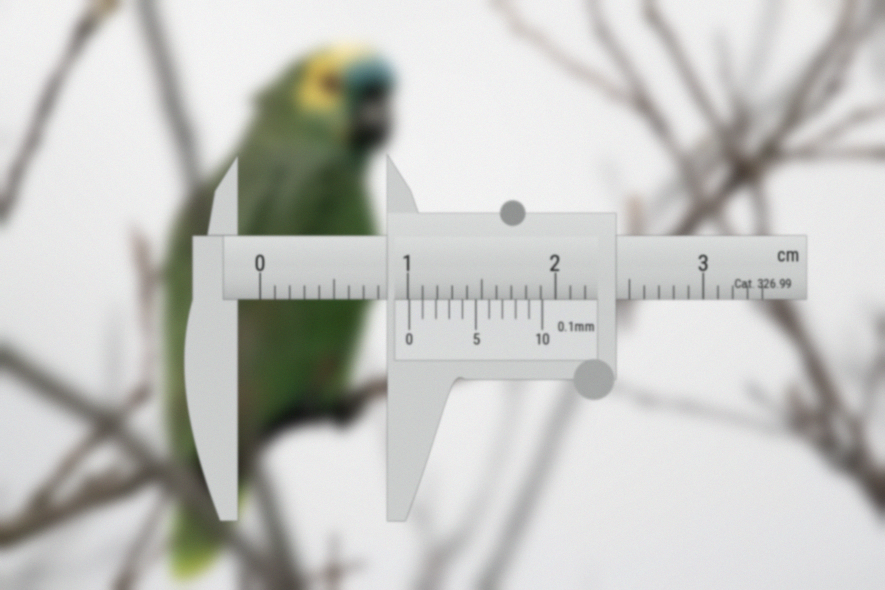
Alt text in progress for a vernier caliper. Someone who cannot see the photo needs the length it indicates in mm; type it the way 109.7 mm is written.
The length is 10.1 mm
